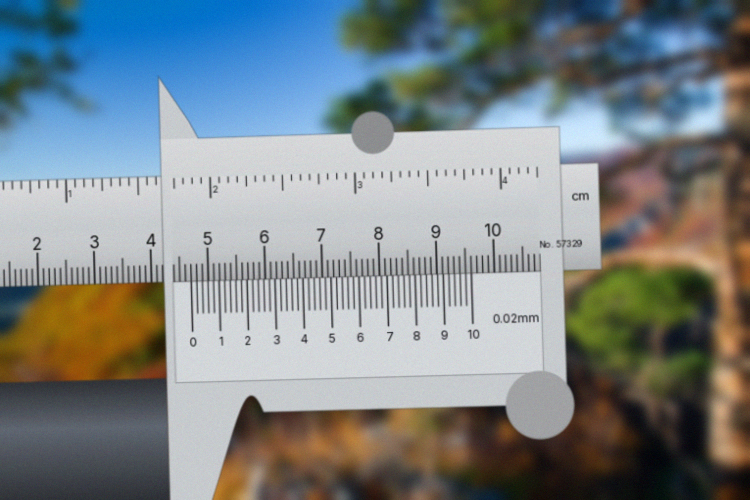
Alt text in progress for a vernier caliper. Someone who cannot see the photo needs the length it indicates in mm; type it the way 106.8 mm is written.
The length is 47.0 mm
